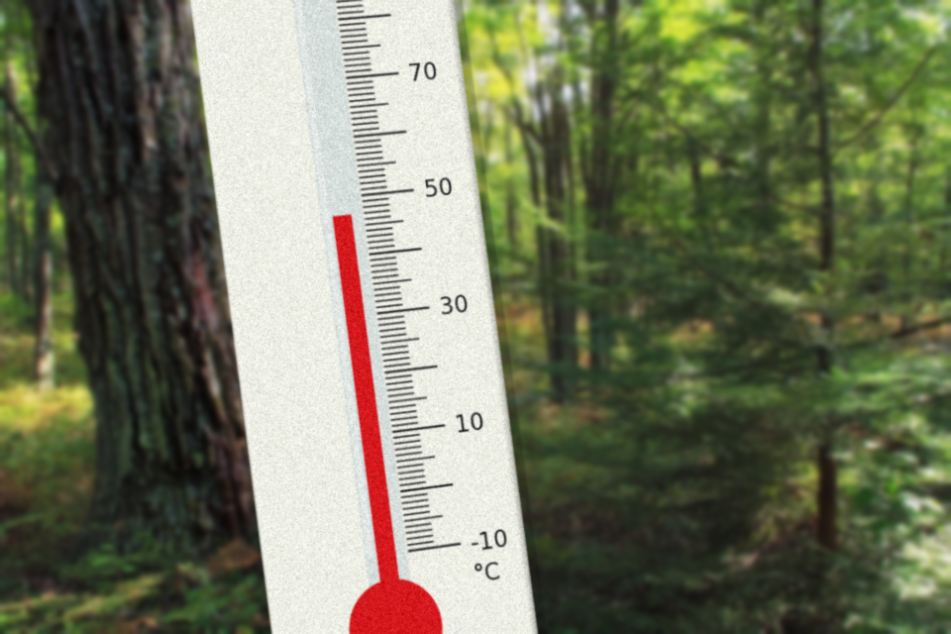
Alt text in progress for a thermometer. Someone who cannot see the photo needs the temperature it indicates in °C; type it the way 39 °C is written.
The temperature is 47 °C
